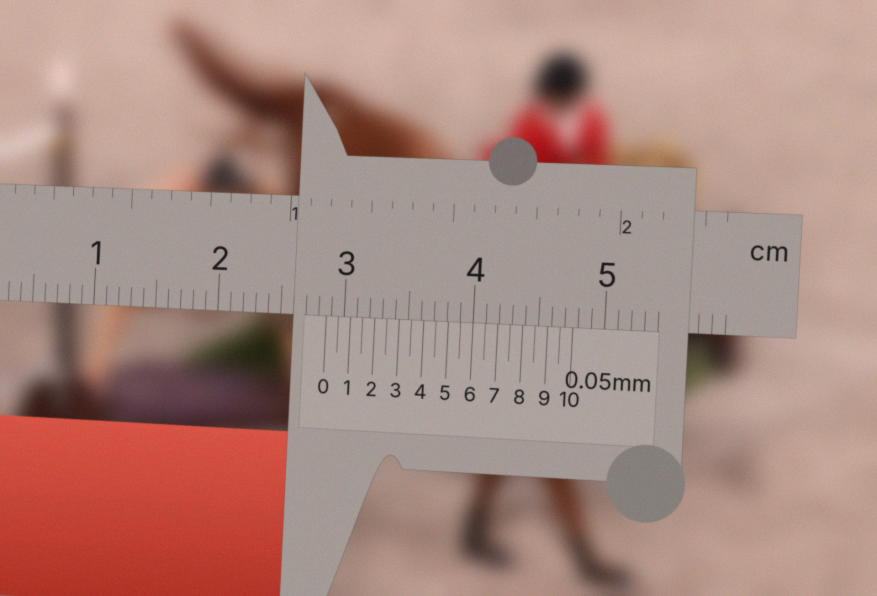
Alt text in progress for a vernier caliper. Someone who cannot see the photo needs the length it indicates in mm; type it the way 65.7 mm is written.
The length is 28.6 mm
